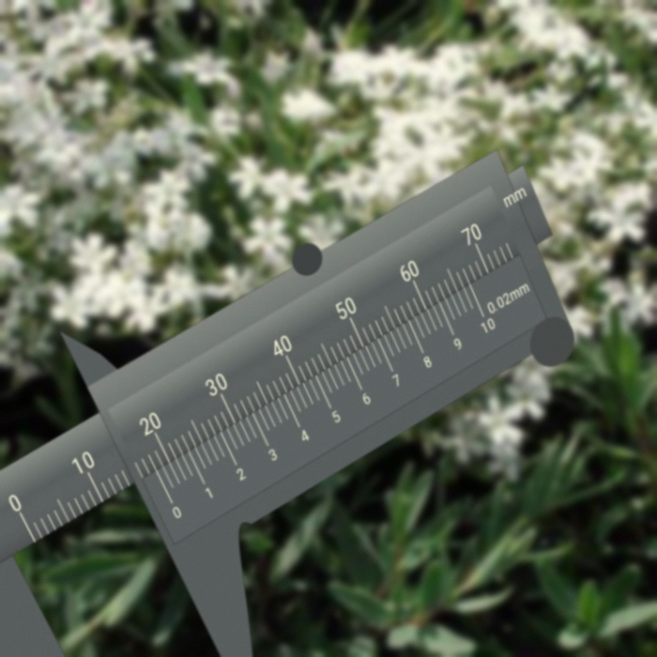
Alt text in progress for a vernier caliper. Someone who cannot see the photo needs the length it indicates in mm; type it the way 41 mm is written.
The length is 18.0 mm
